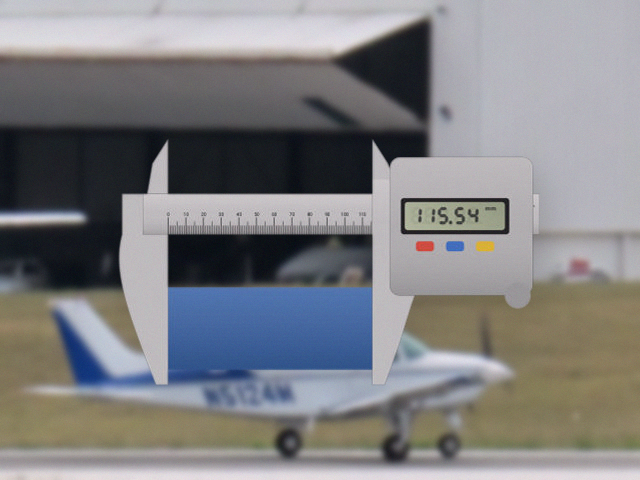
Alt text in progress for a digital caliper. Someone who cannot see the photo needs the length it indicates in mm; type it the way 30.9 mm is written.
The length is 115.54 mm
